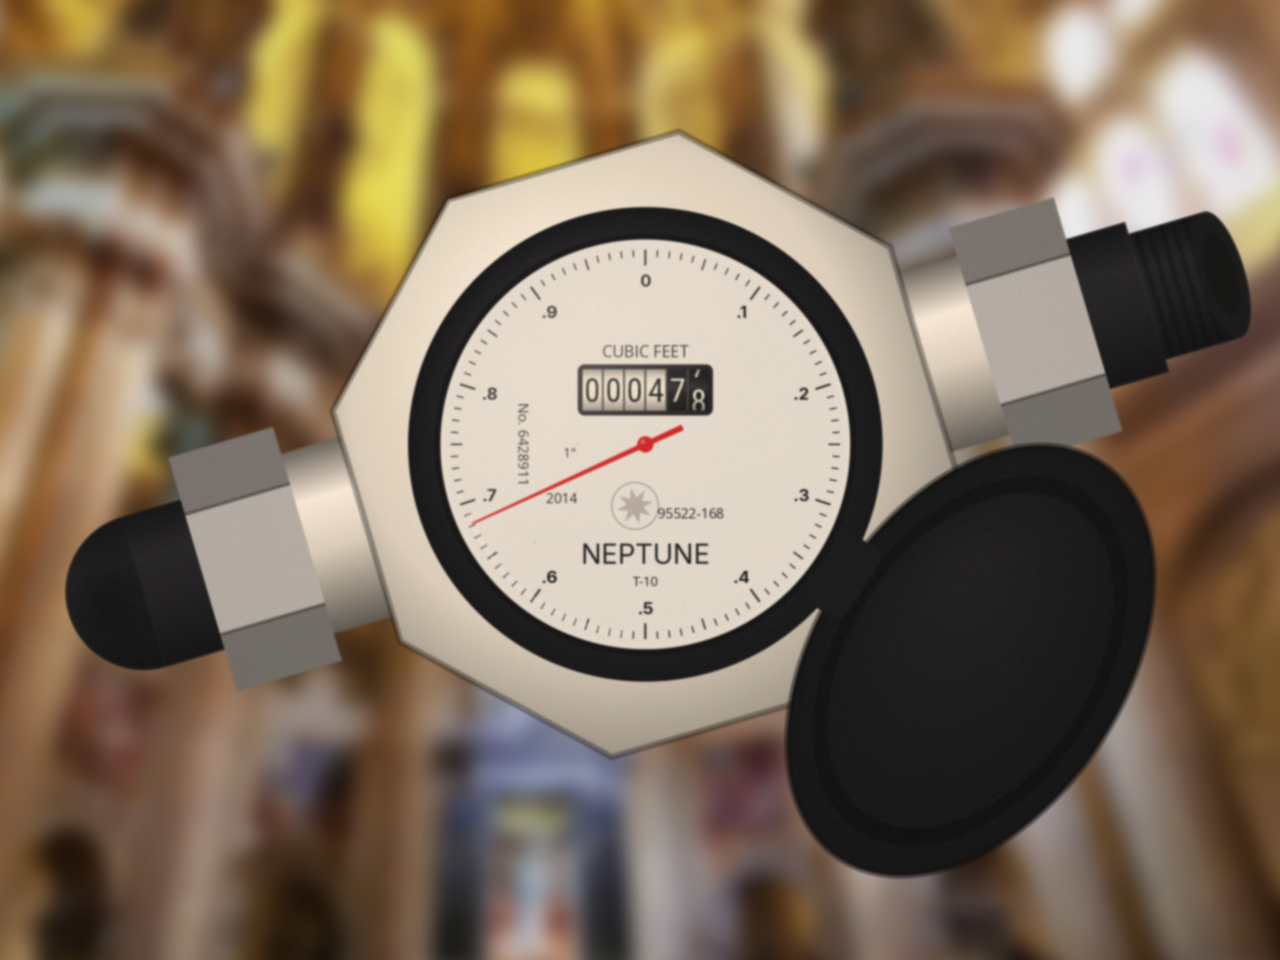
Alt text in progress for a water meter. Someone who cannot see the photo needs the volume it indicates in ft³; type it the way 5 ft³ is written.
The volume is 477.68 ft³
